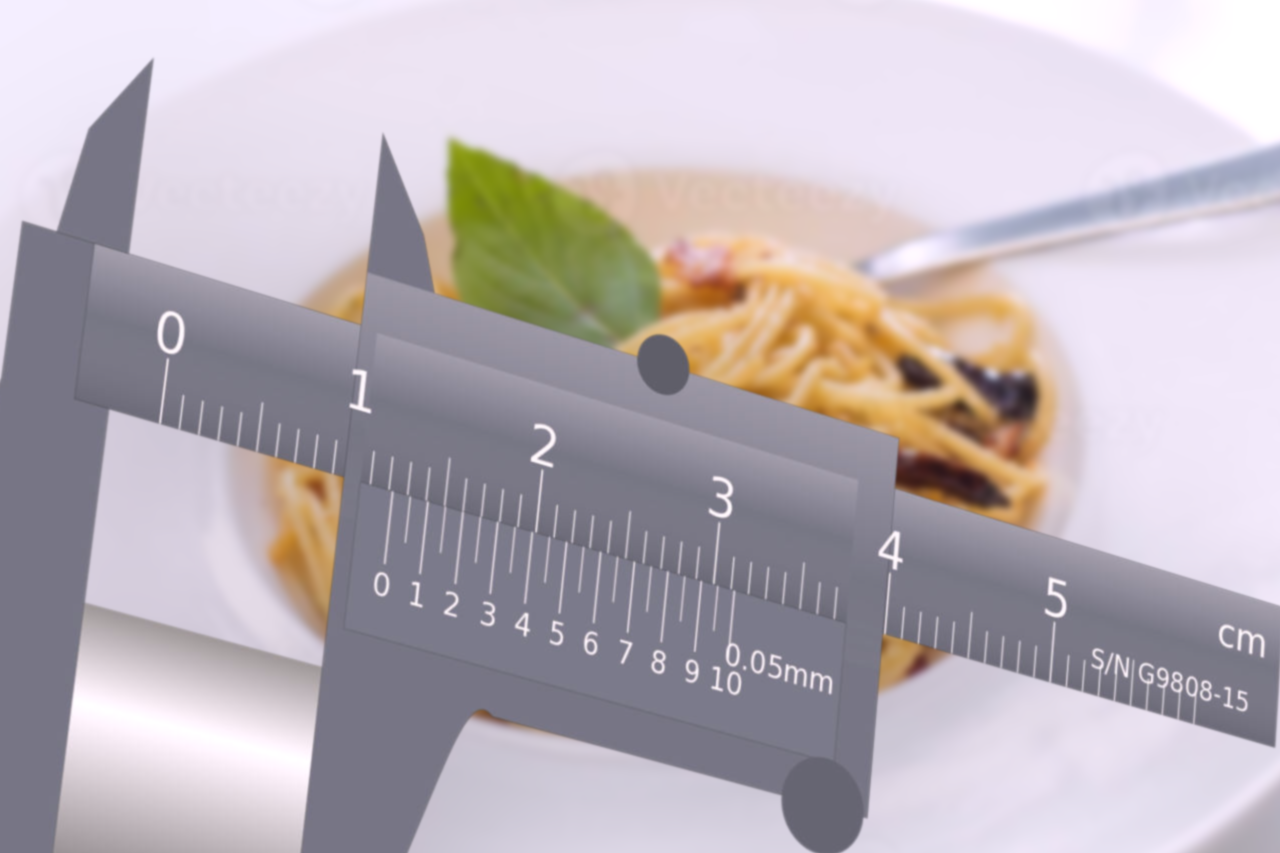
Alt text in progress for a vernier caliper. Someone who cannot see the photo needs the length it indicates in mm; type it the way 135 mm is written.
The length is 12.2 mm
